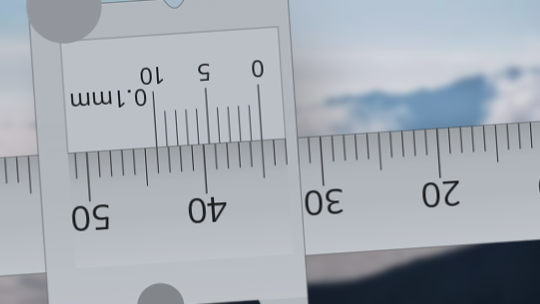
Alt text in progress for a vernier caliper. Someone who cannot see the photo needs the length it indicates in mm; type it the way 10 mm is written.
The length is 35.0 mm
